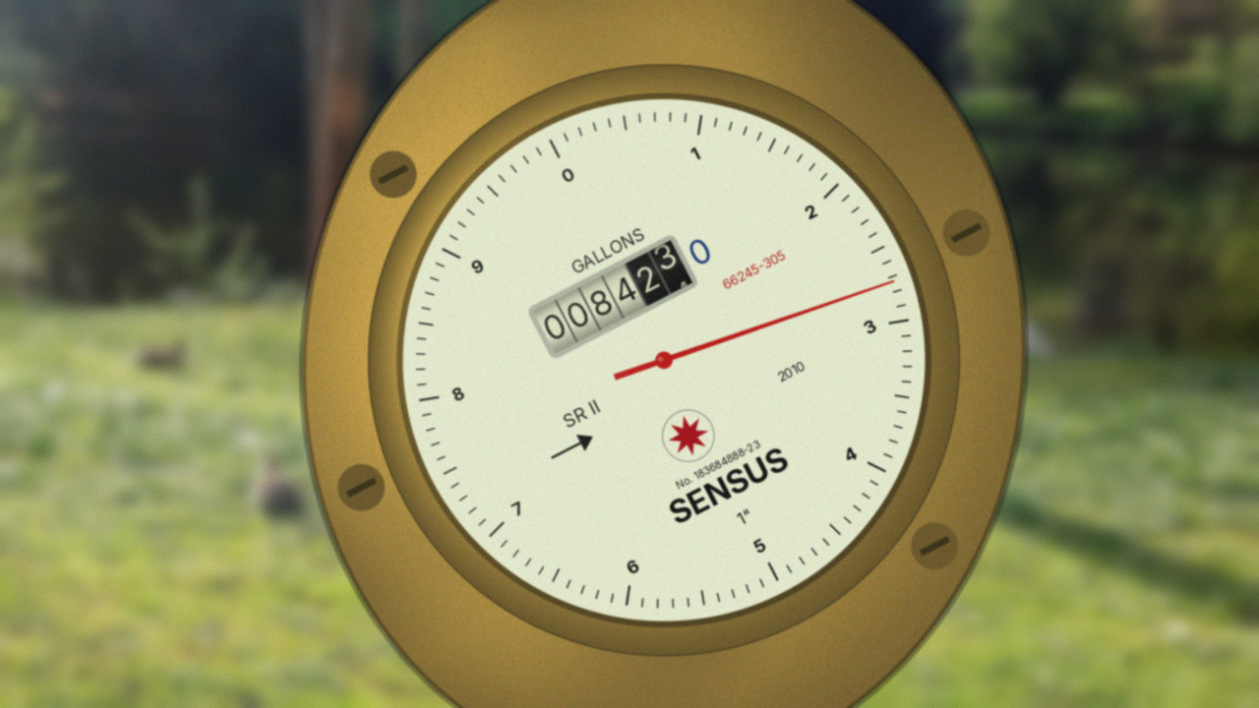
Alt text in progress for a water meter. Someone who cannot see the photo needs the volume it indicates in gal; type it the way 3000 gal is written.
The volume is 84232.7 gal
